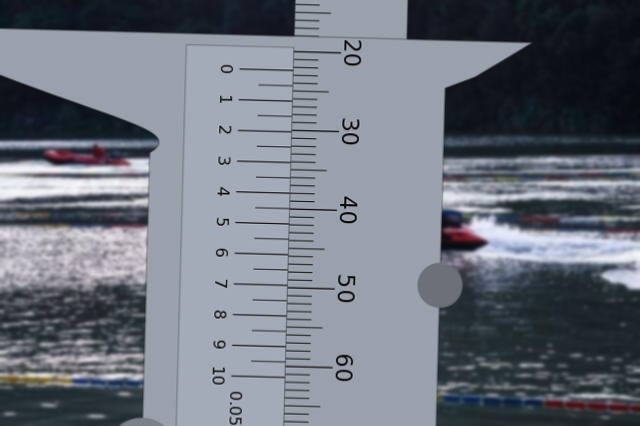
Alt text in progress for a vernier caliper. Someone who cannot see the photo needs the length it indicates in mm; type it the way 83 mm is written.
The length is 22.4 mm
